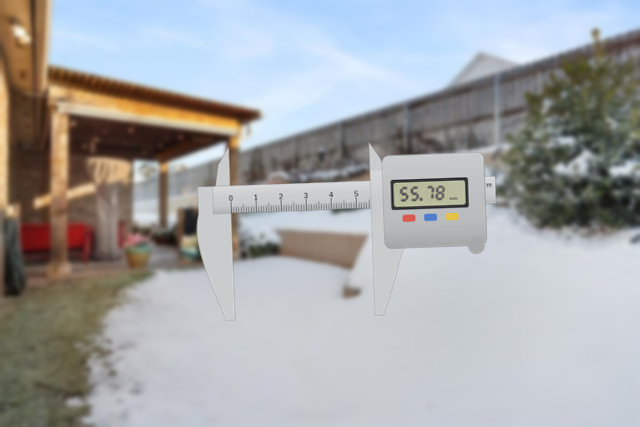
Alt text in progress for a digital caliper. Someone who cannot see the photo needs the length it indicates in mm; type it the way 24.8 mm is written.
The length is 55.78 mm
